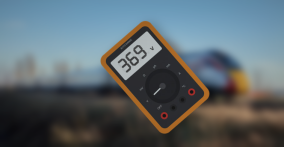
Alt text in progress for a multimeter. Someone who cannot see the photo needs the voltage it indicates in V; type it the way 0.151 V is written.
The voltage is 369 V
